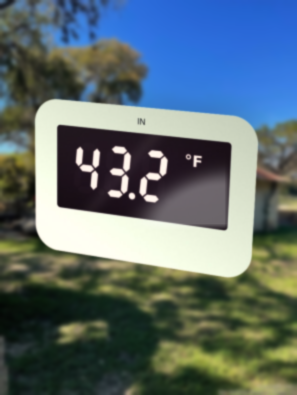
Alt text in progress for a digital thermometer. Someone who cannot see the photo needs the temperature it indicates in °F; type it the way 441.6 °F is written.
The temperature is 43.2 °F
